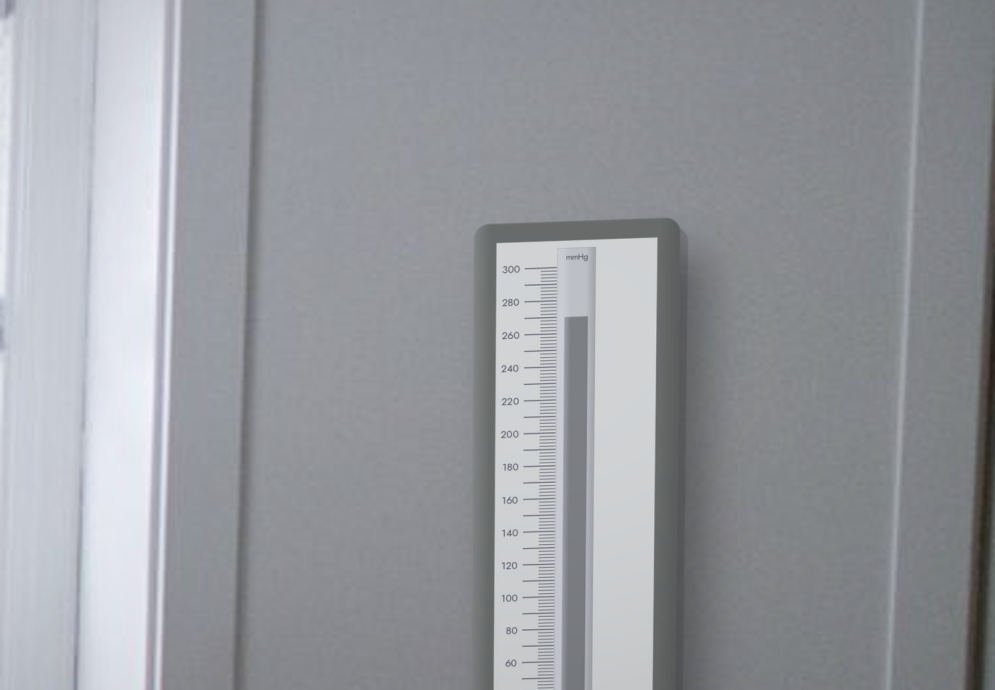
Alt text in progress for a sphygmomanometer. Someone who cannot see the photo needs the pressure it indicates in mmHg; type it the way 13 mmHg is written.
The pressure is 270 mmHg
